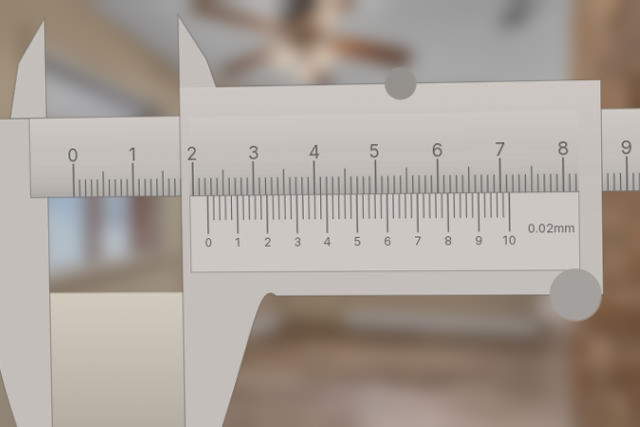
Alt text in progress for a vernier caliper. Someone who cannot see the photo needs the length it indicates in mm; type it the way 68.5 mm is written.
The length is 22.4 mm
